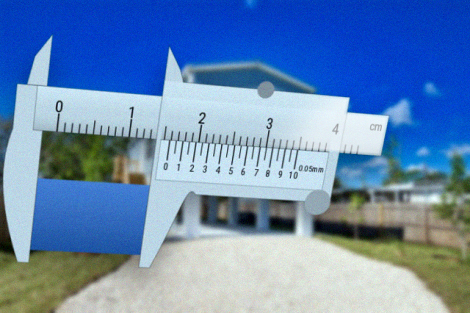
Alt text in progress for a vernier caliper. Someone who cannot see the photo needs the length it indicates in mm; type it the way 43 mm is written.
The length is 15.8 mm
